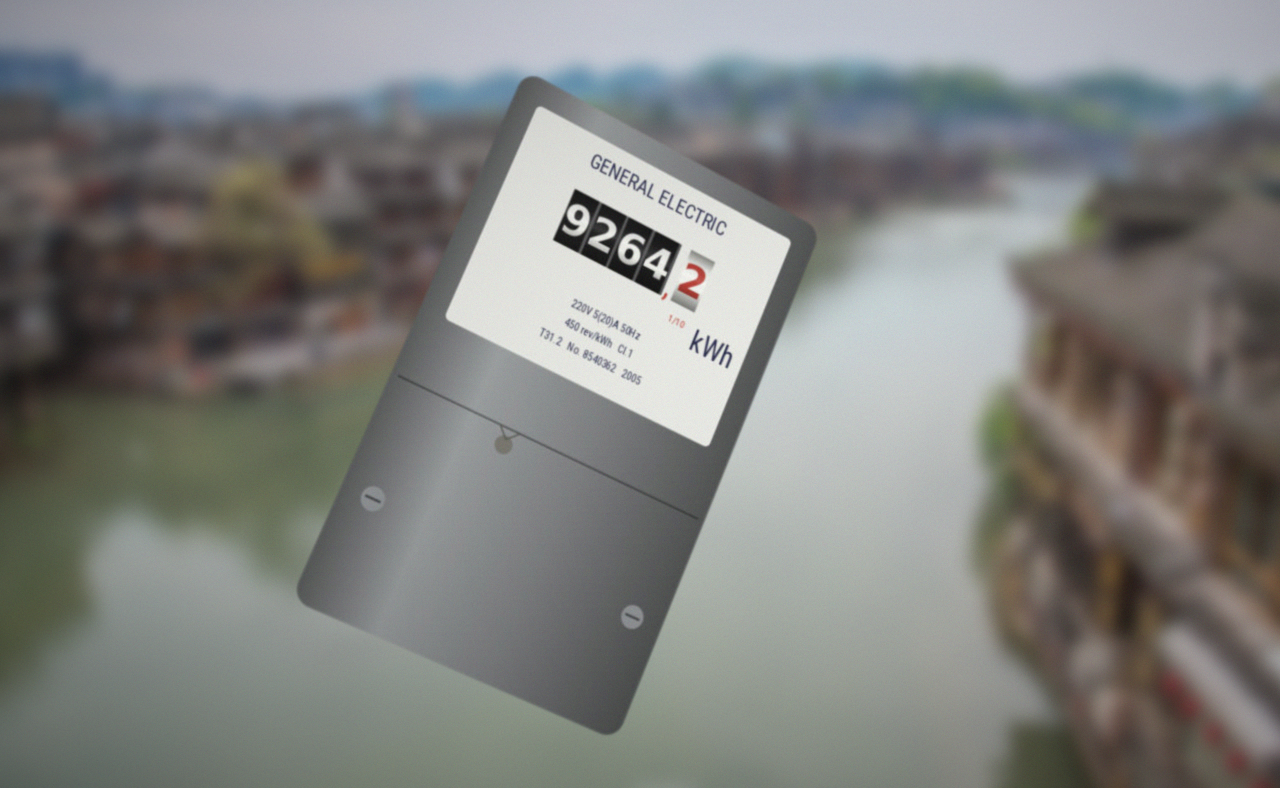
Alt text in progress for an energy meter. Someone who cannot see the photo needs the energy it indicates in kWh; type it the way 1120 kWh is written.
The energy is 9264.2 kWh
